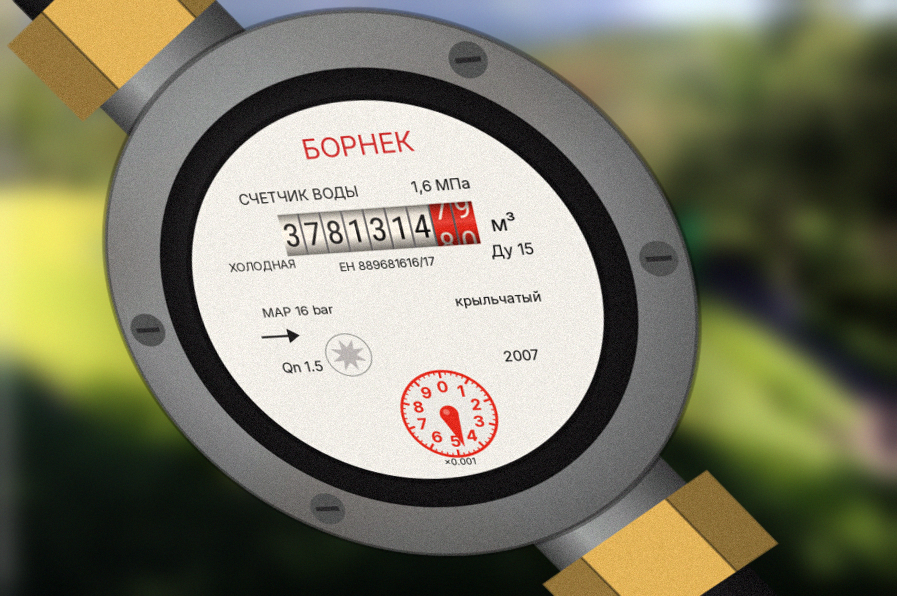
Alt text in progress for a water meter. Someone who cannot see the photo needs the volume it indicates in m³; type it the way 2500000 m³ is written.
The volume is 3781314.794 m³
